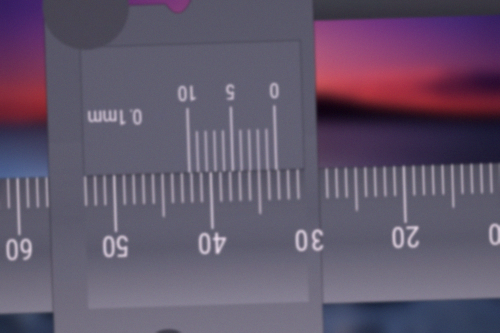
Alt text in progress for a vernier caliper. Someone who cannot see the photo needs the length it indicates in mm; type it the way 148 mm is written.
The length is 33.2 mm
